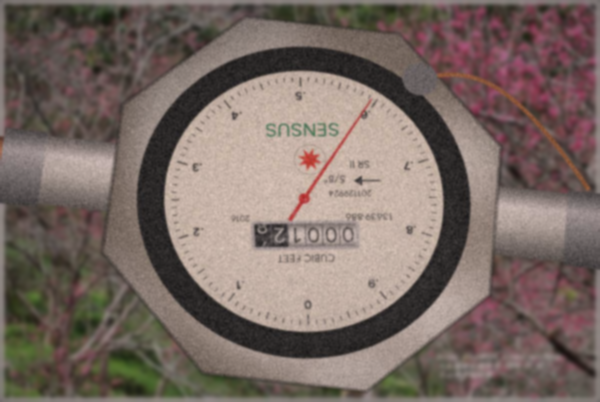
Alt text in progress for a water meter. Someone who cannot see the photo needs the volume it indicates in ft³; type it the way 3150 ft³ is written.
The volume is 127.59 ft³
